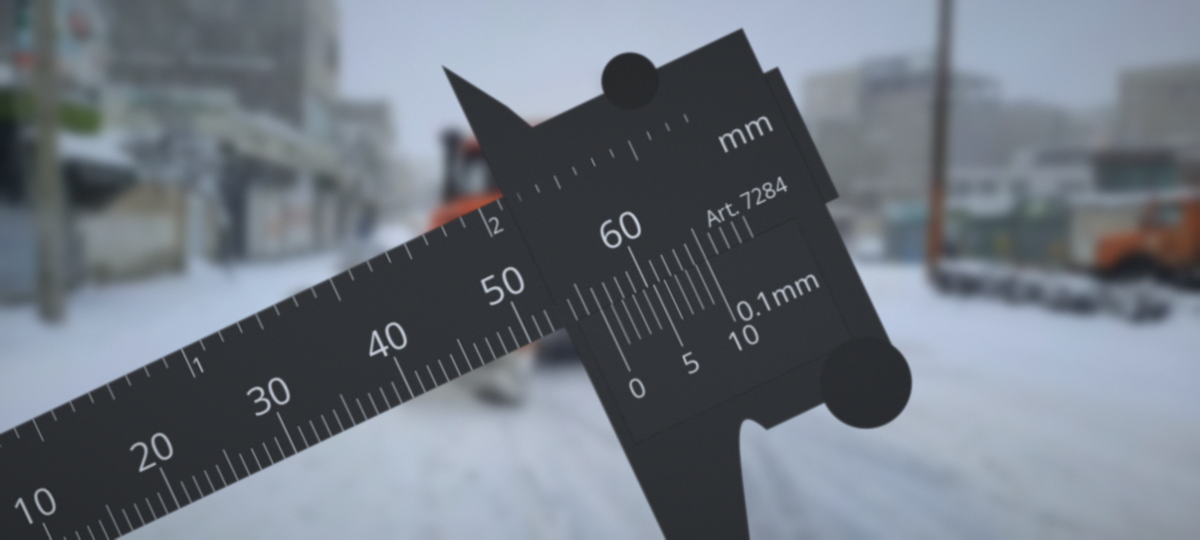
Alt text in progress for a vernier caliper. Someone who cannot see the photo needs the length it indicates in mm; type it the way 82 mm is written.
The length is 56.0 mm
